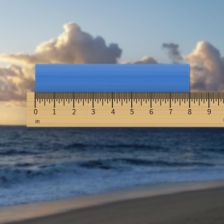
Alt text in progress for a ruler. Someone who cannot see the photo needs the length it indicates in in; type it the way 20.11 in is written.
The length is 8 in
